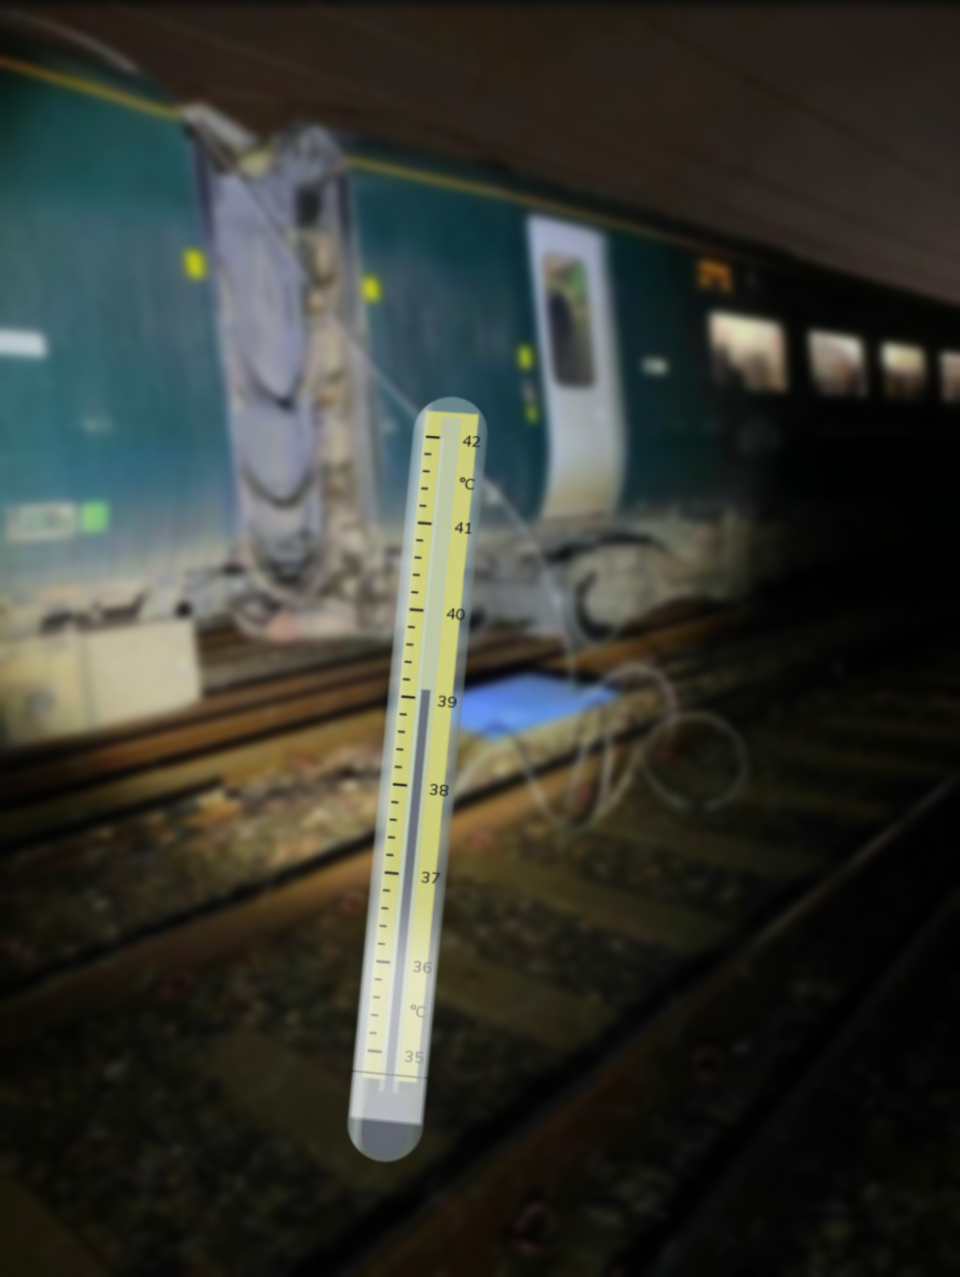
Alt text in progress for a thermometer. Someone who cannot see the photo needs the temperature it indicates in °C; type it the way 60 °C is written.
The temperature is 39.1 °C
